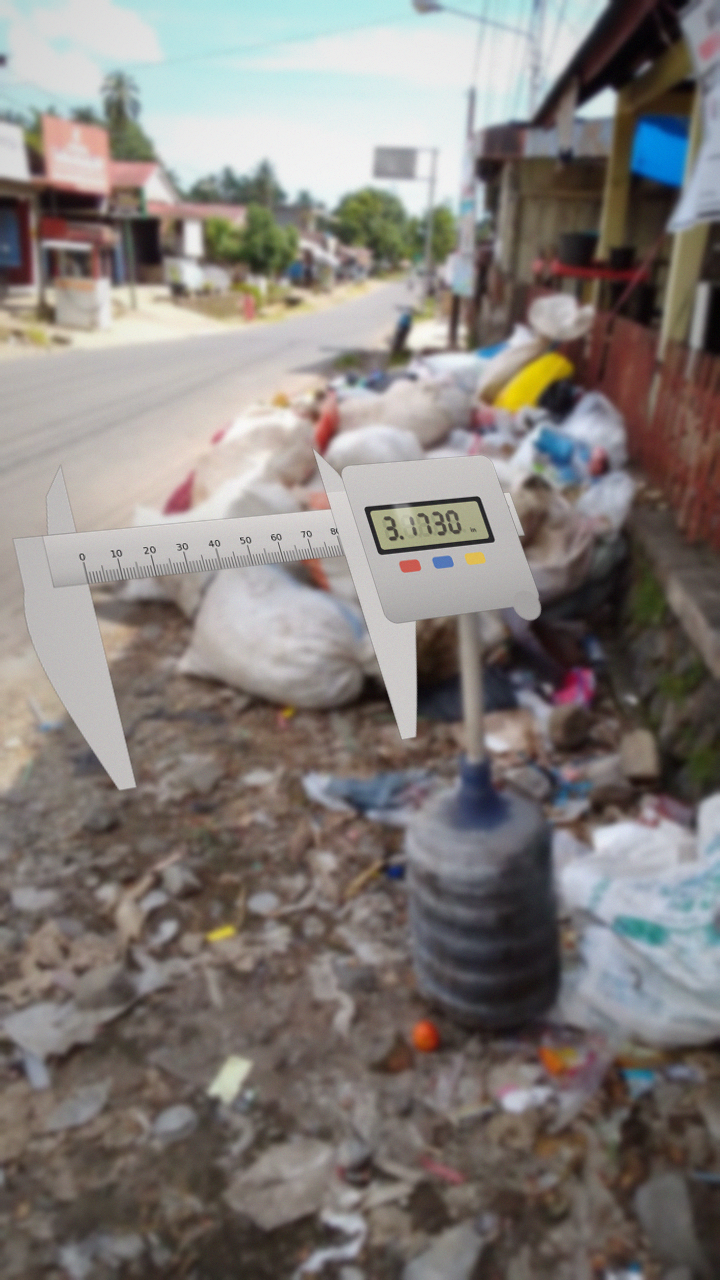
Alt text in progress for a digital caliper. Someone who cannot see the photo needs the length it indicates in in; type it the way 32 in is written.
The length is 3.1730 in
